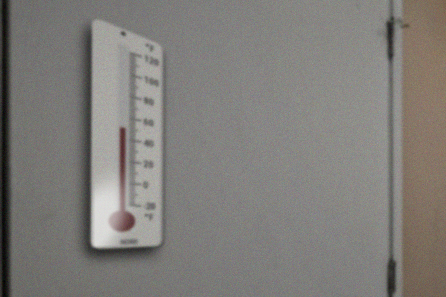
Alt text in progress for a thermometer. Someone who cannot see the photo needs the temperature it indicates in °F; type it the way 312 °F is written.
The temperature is 50 °F
